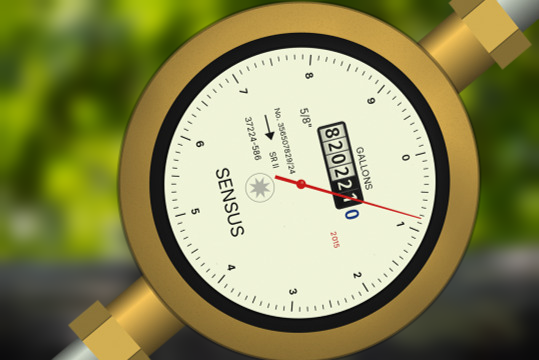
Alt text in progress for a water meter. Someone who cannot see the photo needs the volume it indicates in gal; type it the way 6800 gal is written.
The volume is 8202210.8 gal
